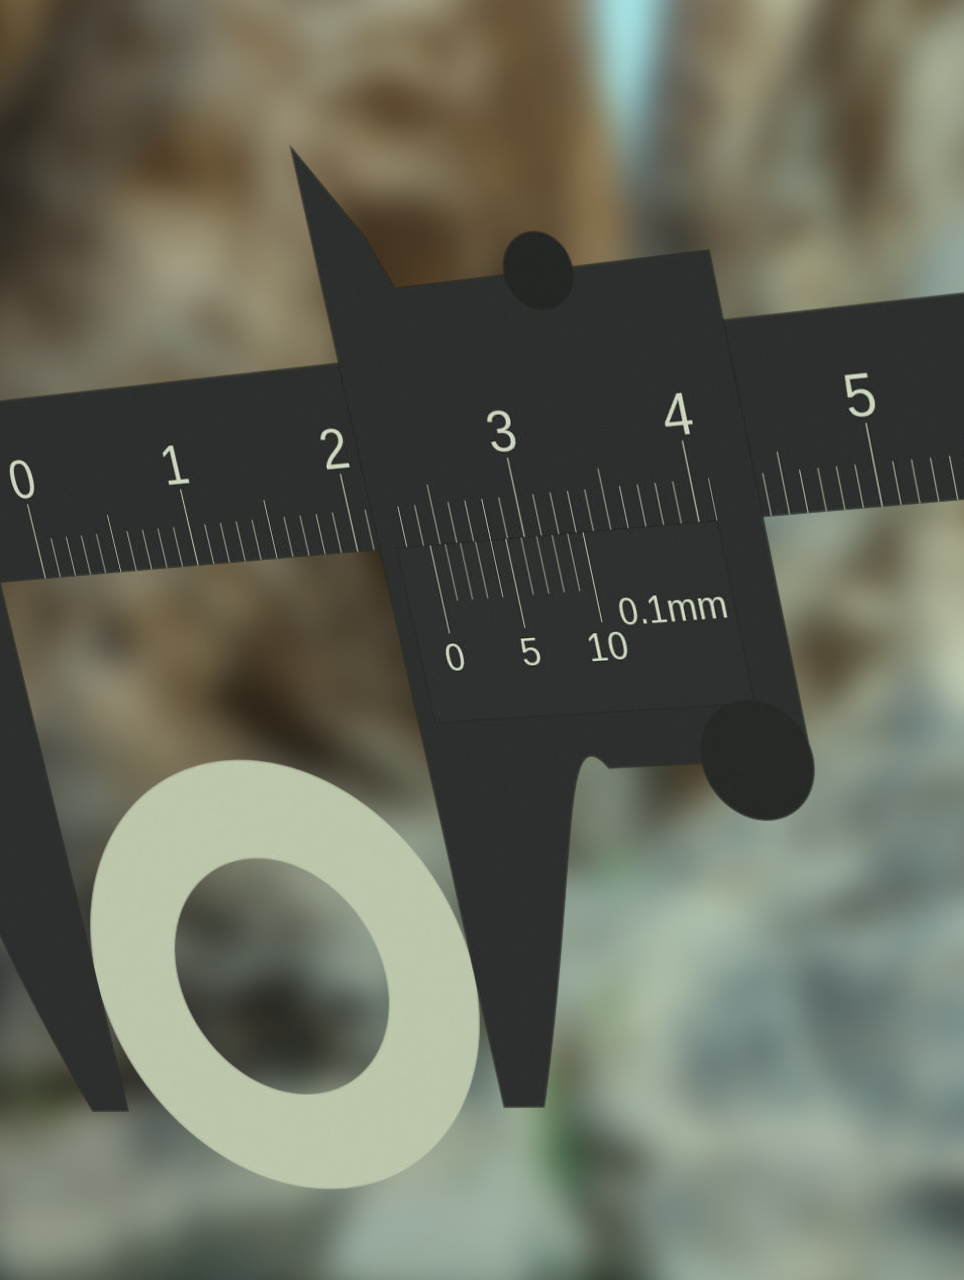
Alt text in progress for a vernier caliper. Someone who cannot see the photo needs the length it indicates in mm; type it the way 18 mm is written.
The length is 24.4 mm
